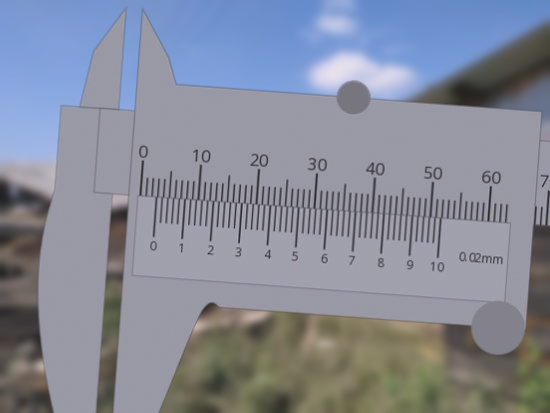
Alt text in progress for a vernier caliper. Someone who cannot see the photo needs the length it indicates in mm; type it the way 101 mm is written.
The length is 2.8 mm
